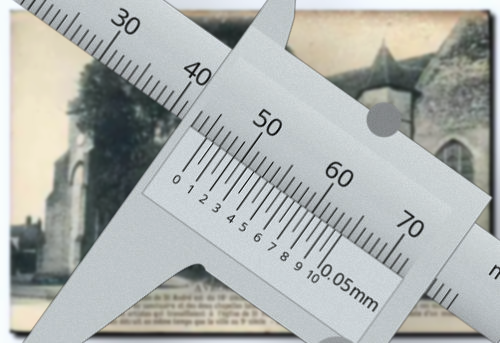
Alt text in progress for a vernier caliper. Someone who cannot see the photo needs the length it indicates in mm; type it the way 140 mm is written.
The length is 45.2 mm
